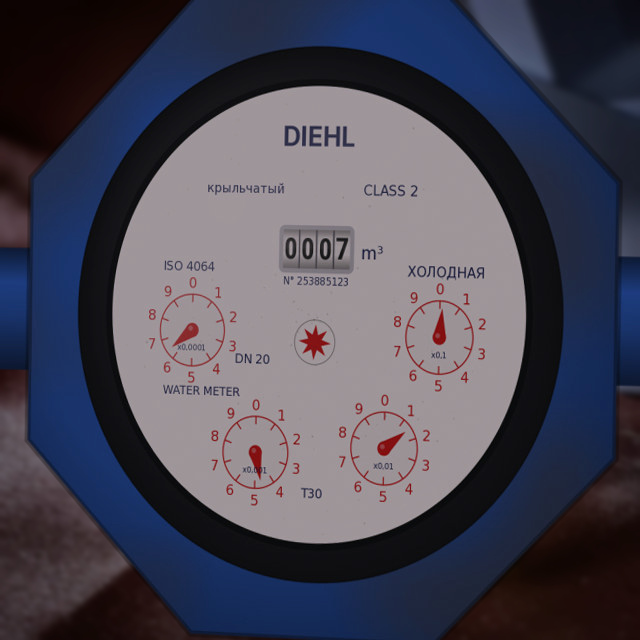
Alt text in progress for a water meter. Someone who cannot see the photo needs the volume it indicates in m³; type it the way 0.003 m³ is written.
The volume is 7.0146 m³
